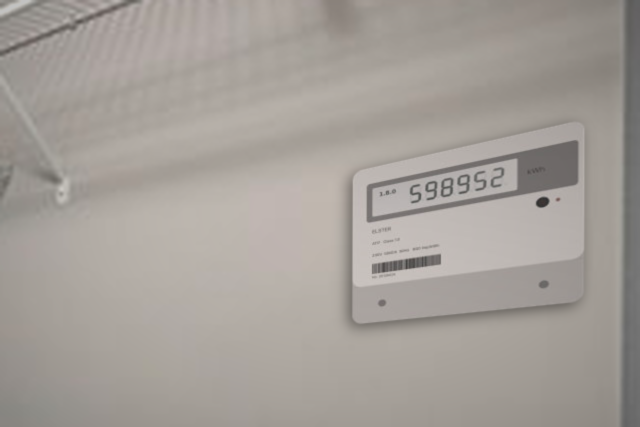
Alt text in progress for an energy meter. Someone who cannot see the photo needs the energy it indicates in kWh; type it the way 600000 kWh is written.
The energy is 598952 kWh
